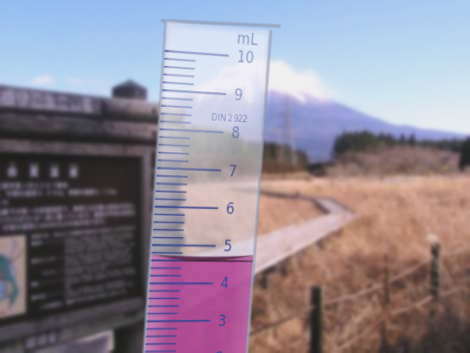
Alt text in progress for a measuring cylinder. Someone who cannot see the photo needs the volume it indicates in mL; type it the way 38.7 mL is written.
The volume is 4.6 mL
